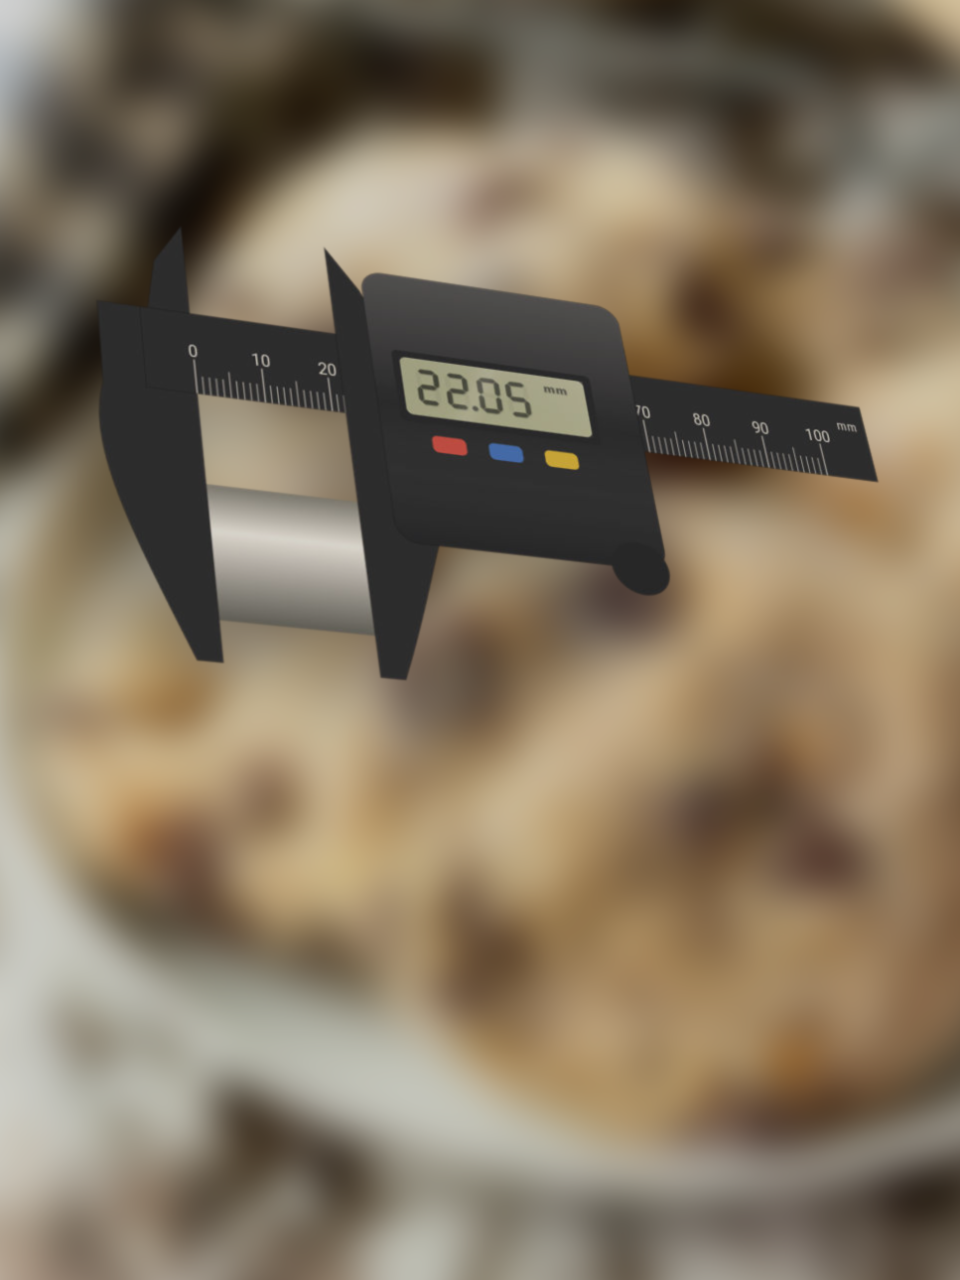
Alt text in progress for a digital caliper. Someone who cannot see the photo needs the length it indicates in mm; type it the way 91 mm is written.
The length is 22.05 mm
